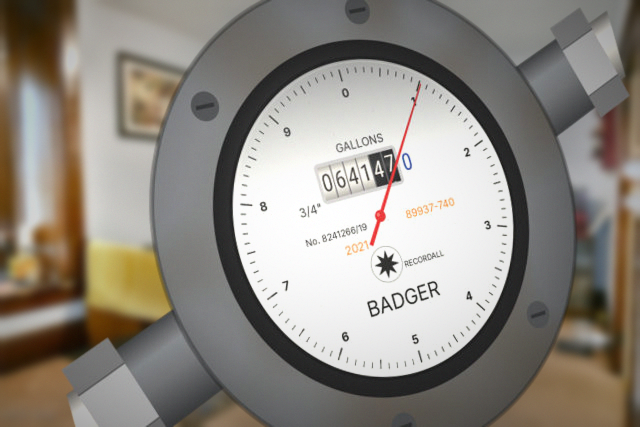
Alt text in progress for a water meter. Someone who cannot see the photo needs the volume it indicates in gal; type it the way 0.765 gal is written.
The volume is 641471.0 gal
